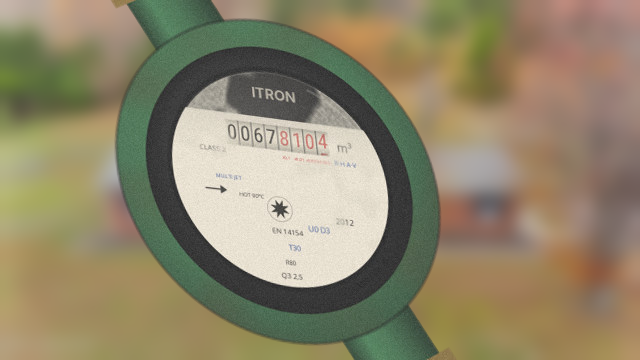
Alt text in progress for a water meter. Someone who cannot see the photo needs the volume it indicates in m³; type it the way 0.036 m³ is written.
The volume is 67.8104 m³
